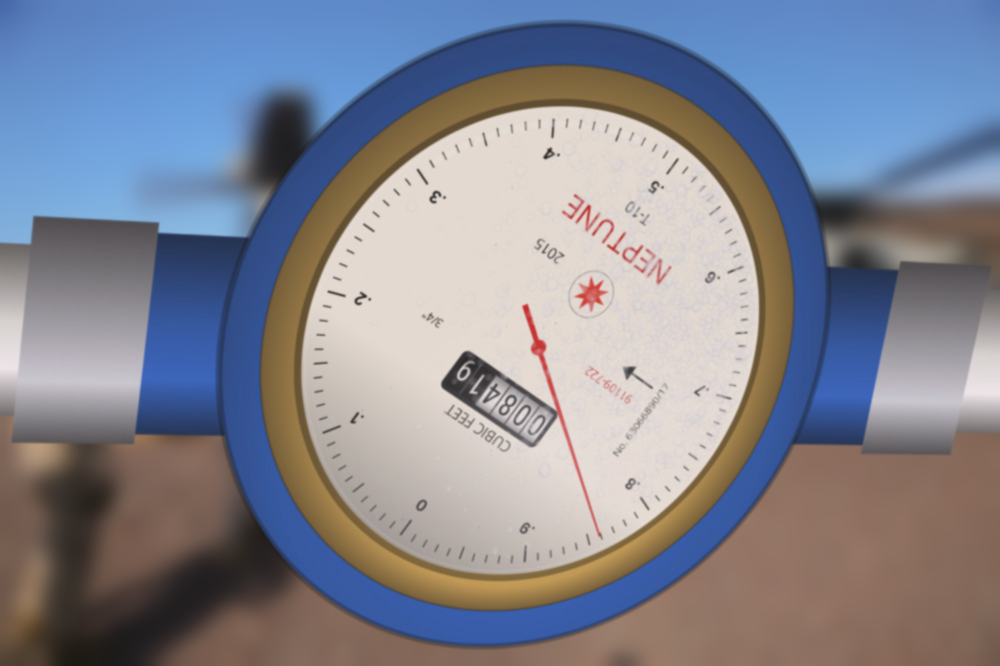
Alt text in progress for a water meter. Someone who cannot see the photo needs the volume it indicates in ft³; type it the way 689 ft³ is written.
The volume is 8418.84 ft³
